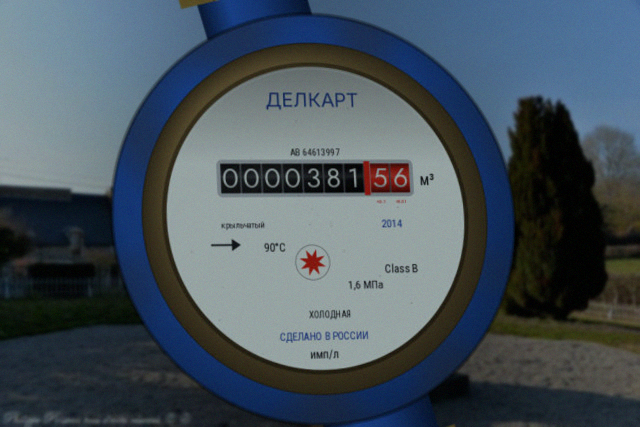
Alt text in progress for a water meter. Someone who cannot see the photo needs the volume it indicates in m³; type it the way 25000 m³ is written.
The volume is 381.56 m³
